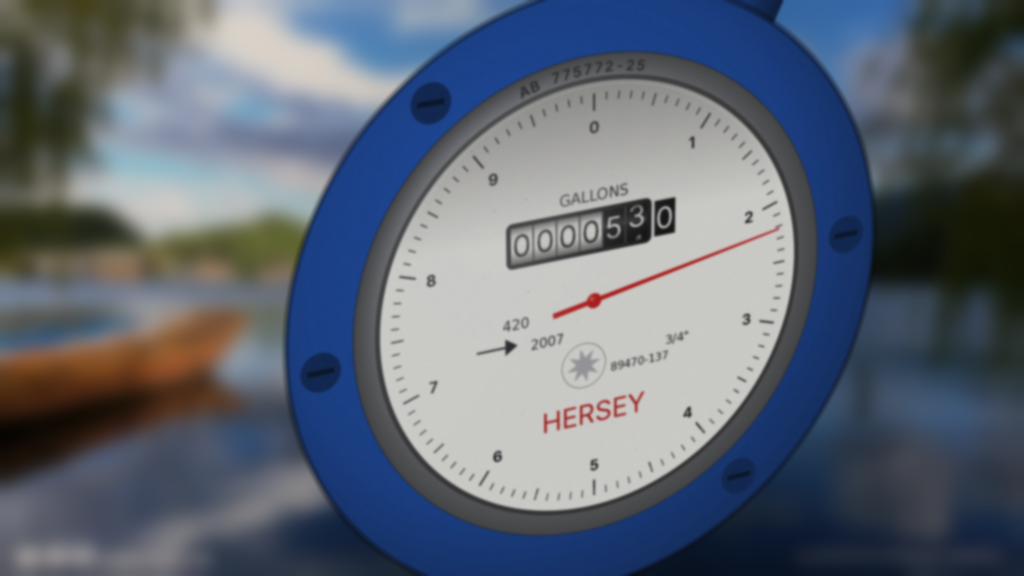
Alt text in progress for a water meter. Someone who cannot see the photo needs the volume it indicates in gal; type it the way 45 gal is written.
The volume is 532.2 gal
